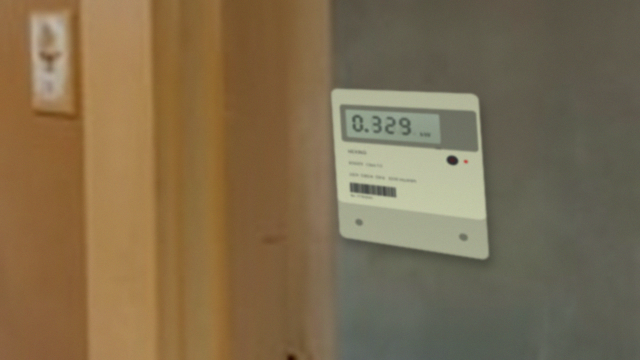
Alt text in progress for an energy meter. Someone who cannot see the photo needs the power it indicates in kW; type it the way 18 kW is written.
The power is 0.329 kW
